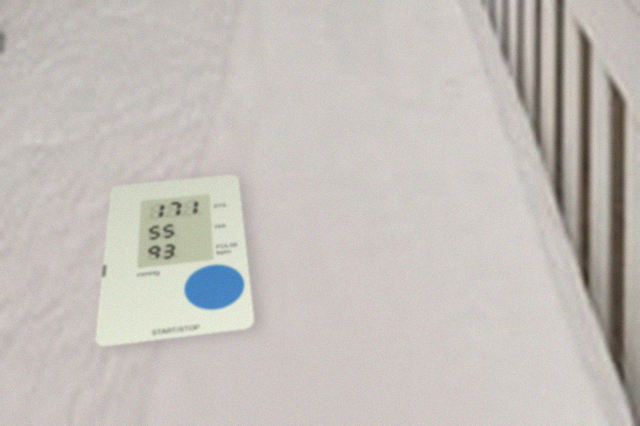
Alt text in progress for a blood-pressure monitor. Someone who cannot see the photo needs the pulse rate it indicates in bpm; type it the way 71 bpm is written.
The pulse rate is 93 bpm
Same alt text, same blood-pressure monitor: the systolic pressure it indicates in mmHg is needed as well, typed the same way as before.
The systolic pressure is 171 mmHg
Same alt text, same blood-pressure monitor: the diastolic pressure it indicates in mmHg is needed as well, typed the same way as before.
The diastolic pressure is 55 mmHg
